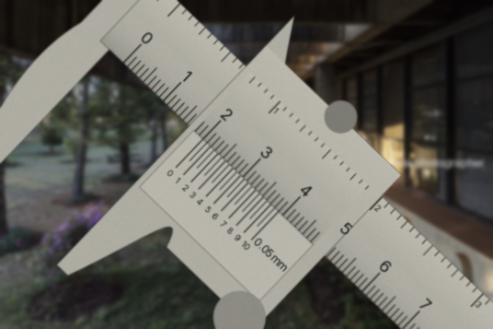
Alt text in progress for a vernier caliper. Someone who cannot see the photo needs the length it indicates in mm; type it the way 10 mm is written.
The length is 20.0 mm
